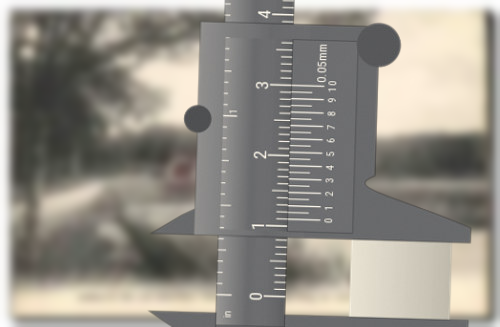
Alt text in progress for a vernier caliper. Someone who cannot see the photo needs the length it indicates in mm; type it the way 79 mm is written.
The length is 11.0 mm
